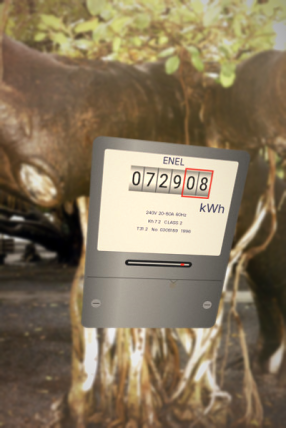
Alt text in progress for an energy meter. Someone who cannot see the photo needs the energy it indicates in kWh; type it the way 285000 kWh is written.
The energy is 729.08 kWh
